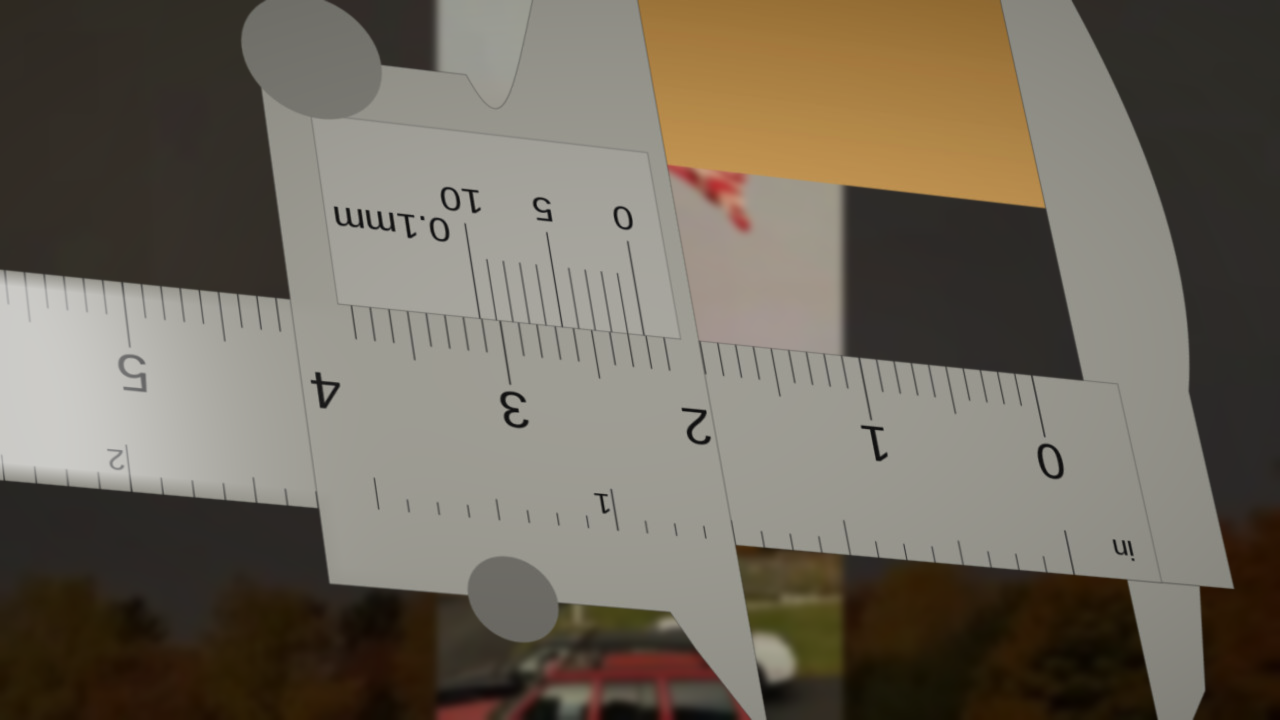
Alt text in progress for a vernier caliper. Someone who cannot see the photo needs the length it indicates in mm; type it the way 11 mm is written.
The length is 22.1 mm
